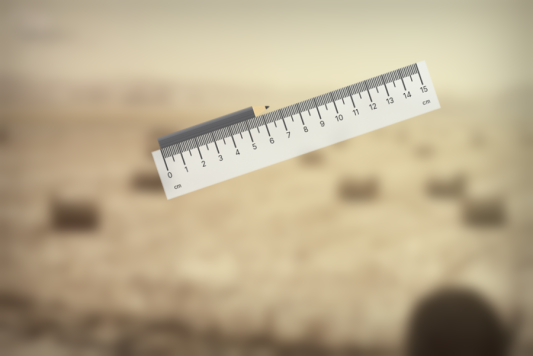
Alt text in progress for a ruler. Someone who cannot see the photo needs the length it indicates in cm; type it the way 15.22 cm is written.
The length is 6.5 cm
